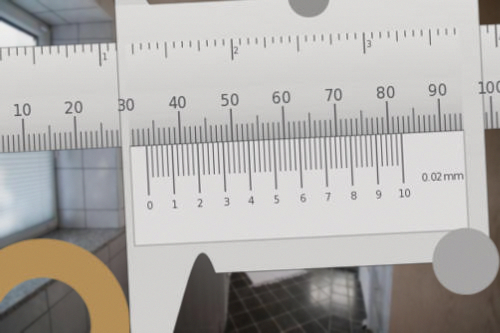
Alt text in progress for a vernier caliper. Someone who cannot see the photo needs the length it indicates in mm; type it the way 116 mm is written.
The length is 33.5 mm
